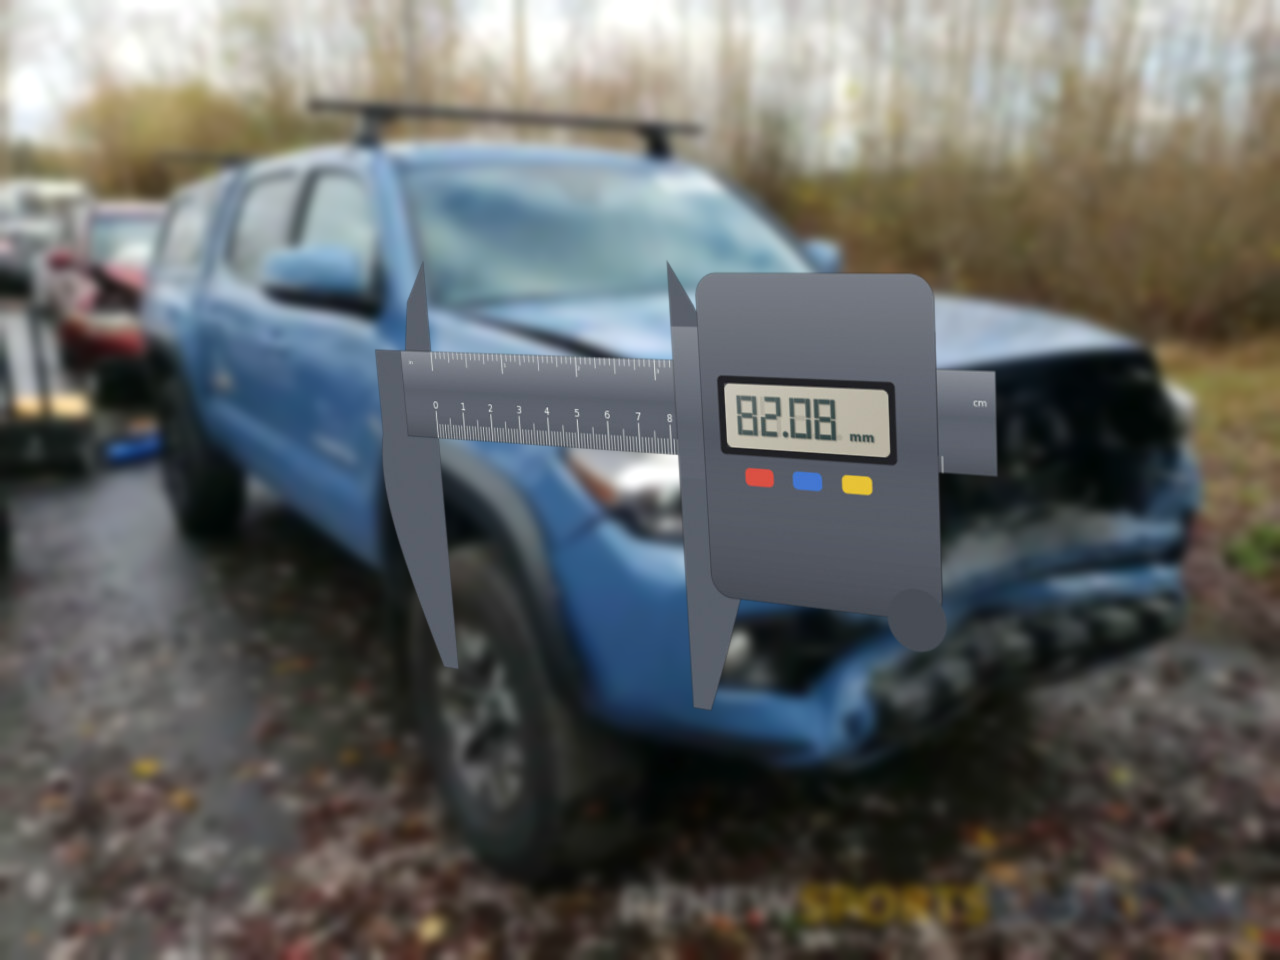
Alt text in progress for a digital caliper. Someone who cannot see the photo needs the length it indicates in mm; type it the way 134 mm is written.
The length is 82.08 mm
